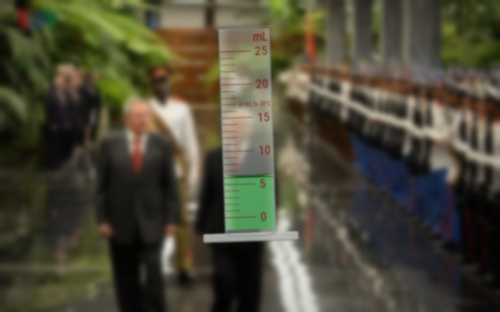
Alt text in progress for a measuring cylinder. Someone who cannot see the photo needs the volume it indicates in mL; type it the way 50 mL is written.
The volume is 6 mL
